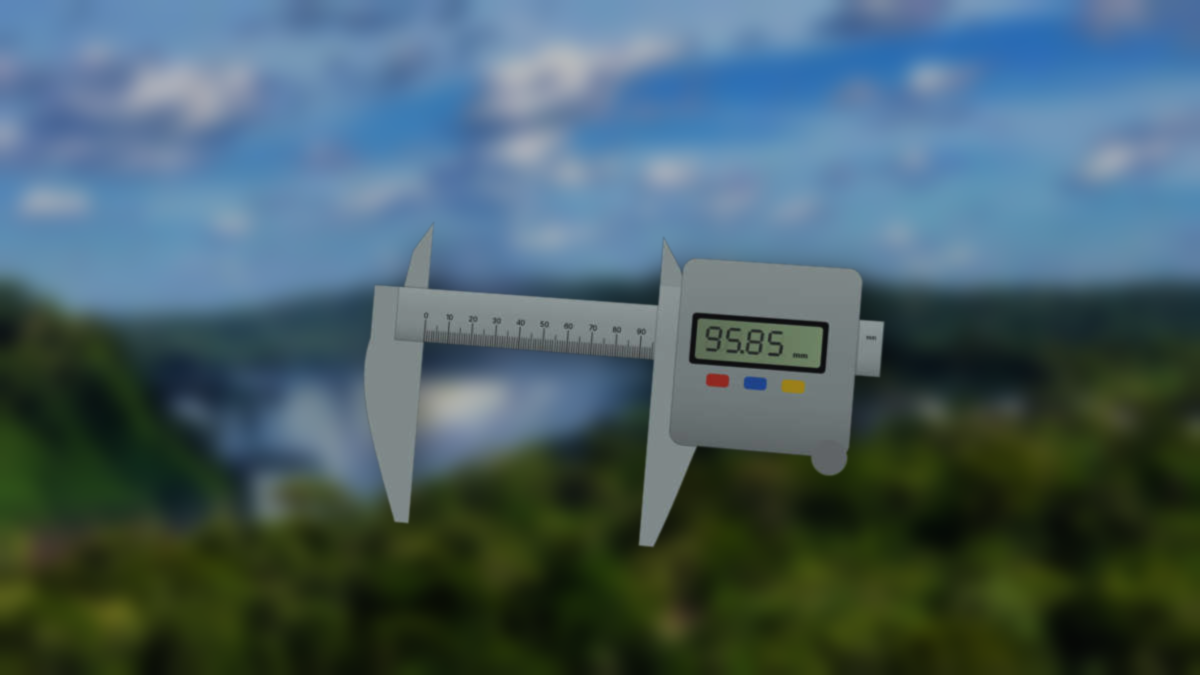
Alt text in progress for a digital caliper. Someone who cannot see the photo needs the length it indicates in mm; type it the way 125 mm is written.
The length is 95.85 mm
